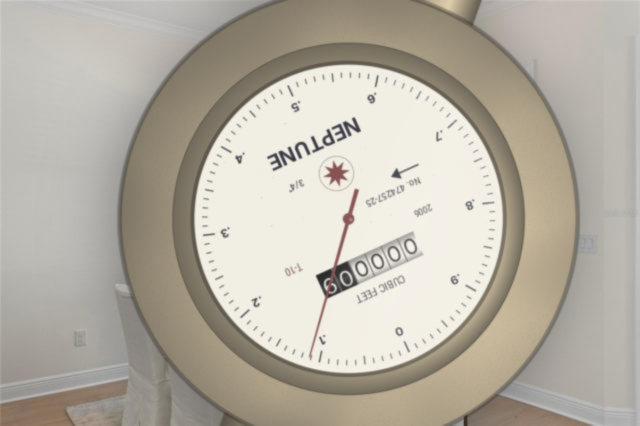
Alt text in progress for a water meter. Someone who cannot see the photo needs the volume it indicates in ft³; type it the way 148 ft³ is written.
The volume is 9.11 ft³
